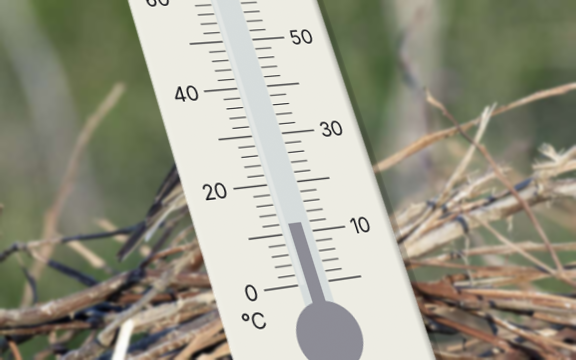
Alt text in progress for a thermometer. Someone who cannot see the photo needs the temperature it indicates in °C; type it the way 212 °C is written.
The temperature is 12 °C
